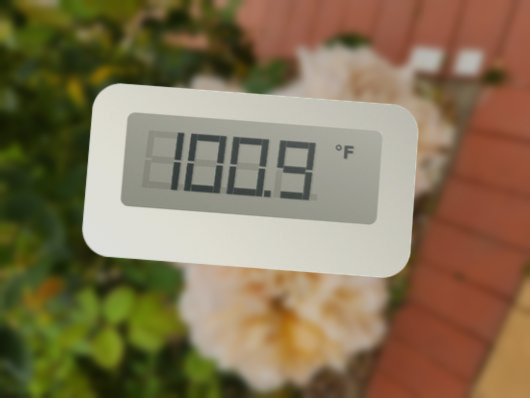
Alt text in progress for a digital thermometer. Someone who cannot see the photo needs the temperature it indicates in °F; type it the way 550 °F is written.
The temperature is 100.9 °F
